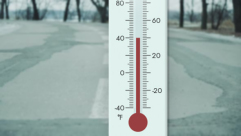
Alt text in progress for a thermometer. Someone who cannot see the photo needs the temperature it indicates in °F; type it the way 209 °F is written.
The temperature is 40 °F
